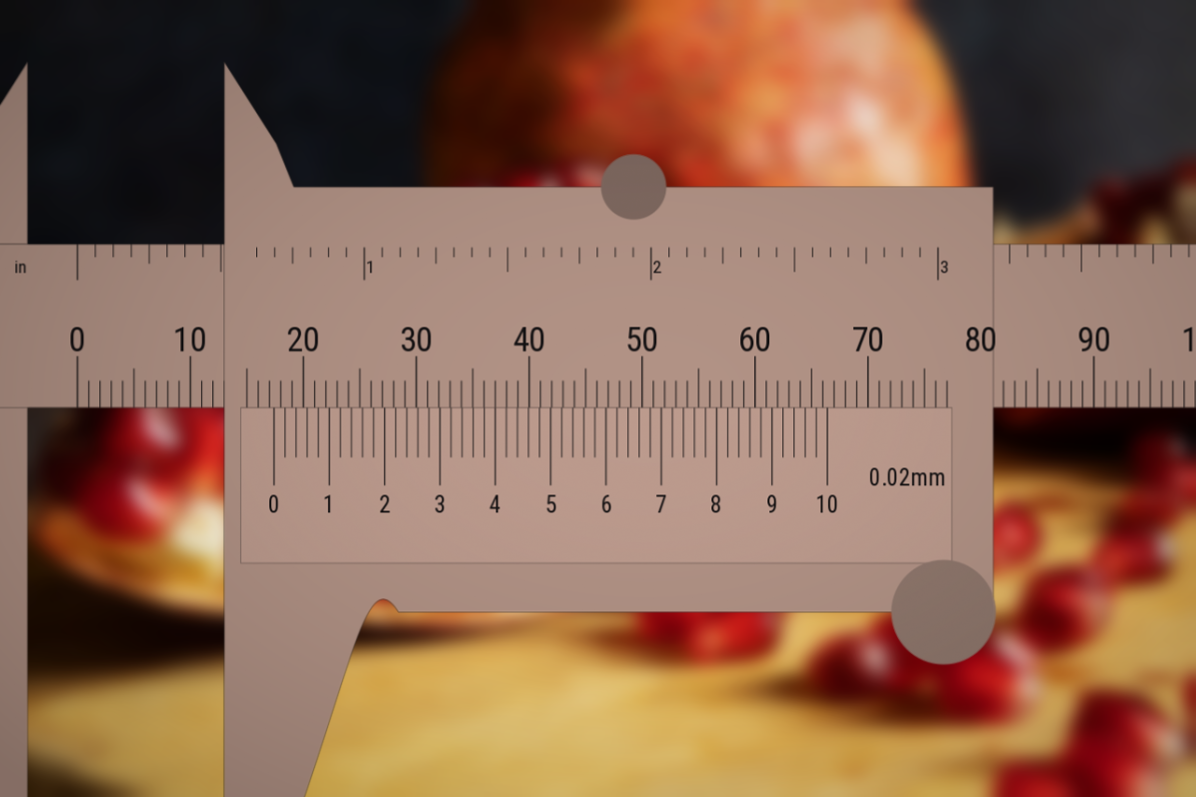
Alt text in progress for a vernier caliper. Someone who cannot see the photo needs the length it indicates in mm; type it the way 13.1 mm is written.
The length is 17.4 mm
